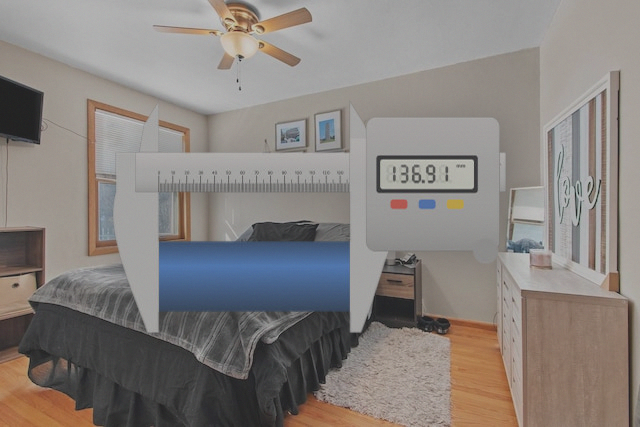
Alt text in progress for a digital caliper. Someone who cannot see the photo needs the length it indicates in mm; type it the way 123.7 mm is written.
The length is 136.91 mm
